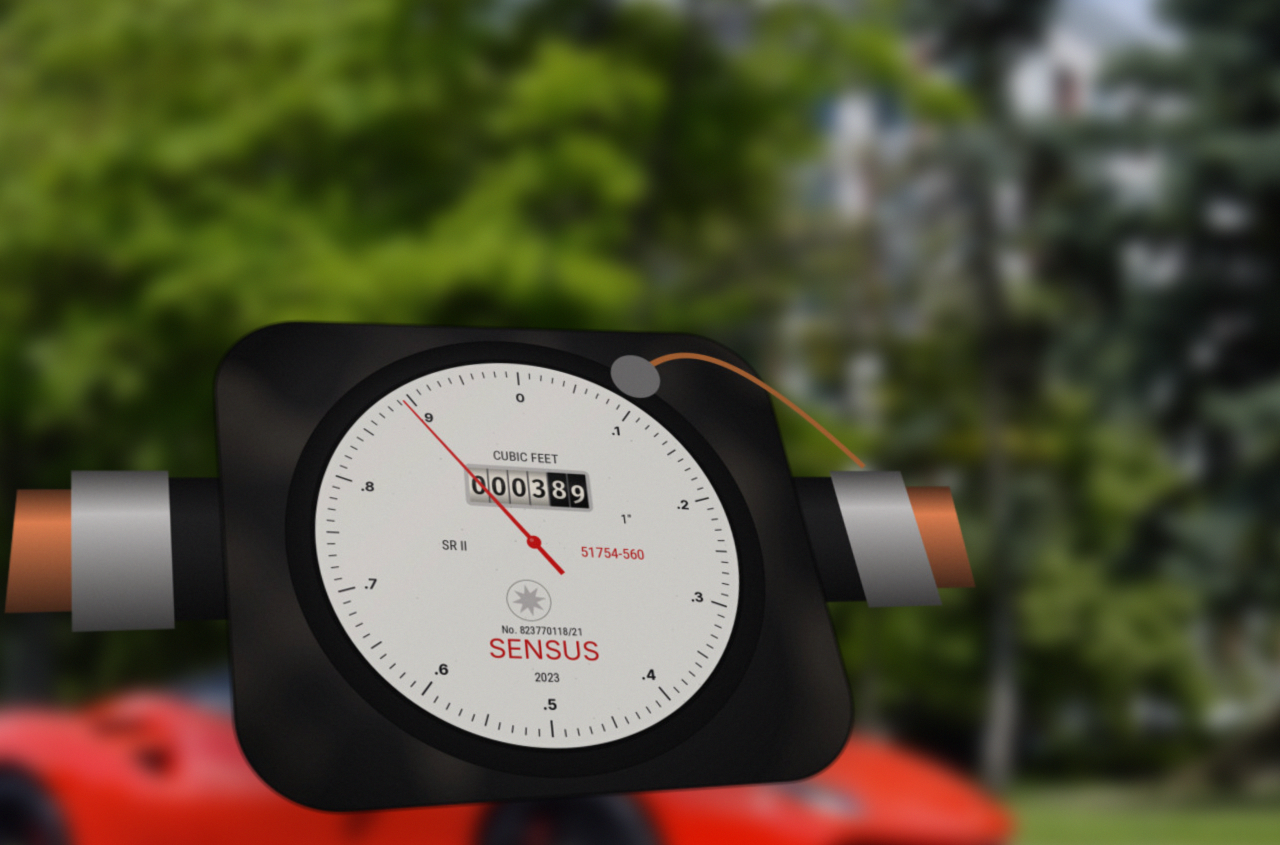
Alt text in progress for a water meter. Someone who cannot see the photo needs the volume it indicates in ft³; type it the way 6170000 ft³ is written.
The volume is 388.89 ft³
